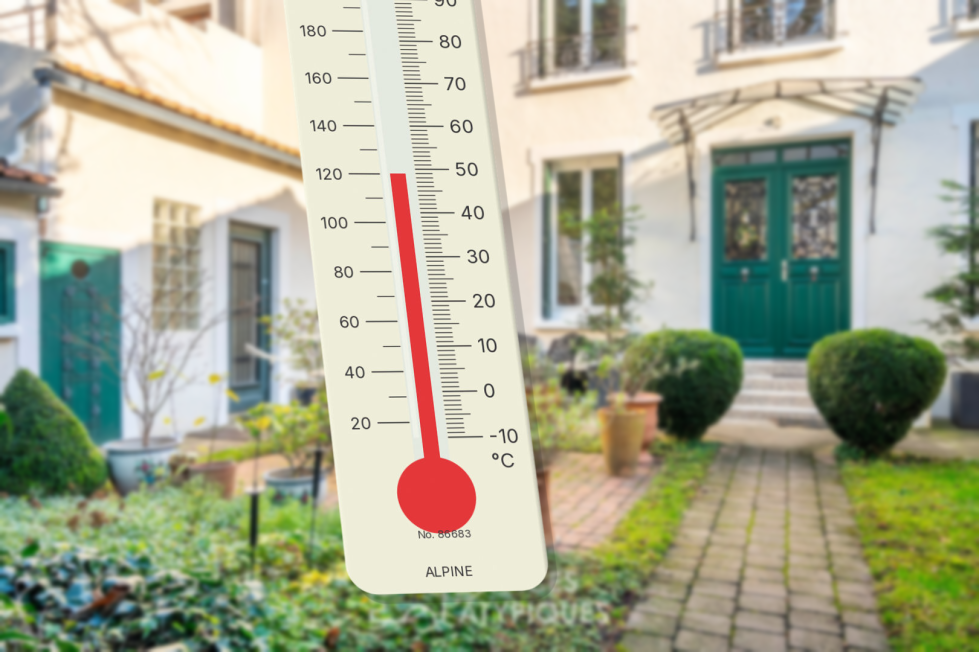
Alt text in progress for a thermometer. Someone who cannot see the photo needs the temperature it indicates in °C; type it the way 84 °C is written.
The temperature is 49 °C
